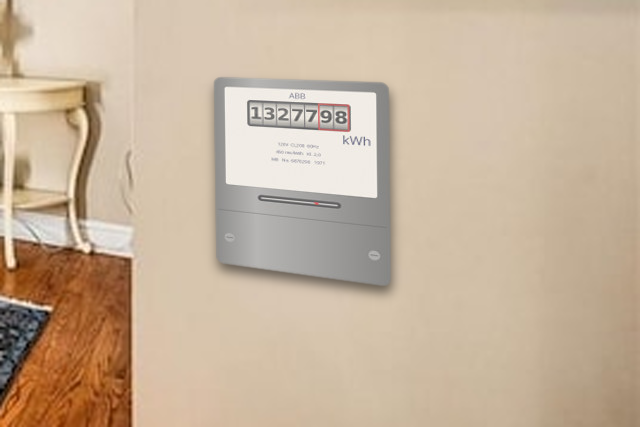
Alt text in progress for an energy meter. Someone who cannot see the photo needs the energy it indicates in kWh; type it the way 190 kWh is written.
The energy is 13277.98 kWh
